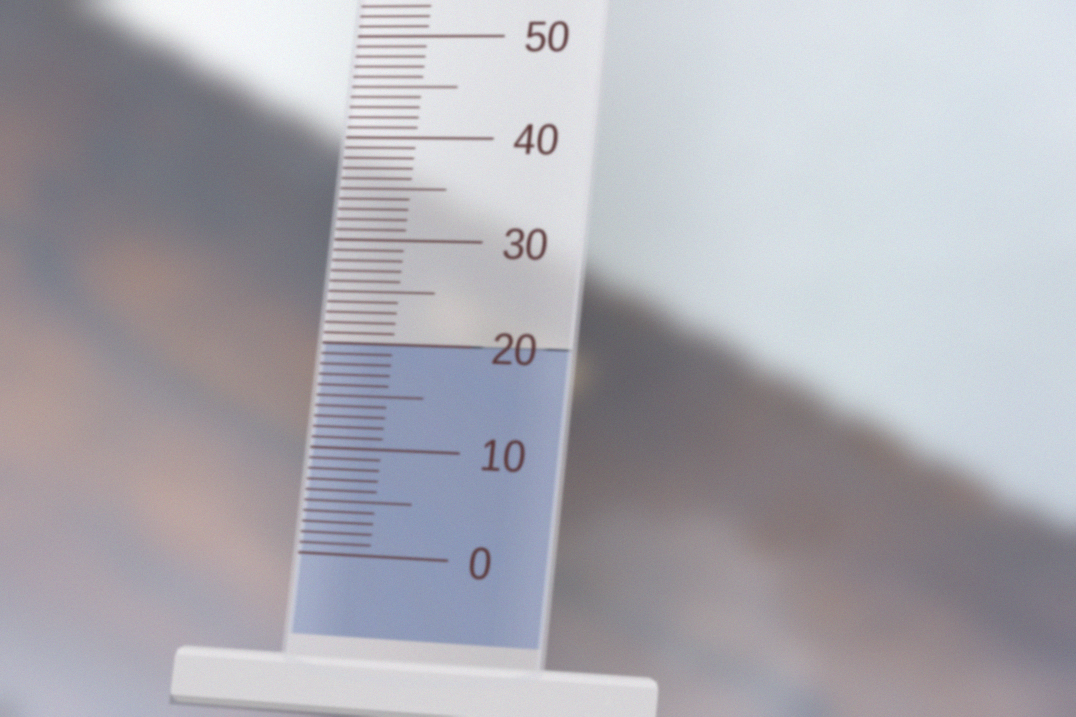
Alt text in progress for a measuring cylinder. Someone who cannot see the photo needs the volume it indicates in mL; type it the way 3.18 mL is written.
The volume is 20 mL
